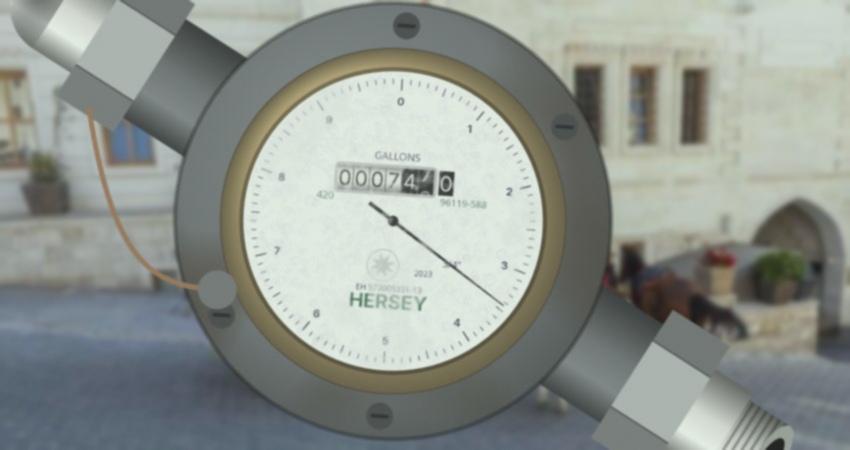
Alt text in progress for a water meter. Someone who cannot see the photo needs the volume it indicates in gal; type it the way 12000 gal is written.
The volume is 7473.4 gal
